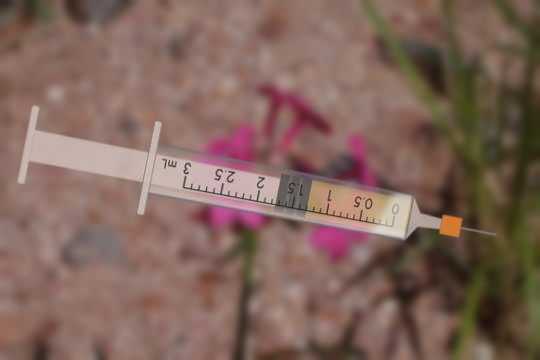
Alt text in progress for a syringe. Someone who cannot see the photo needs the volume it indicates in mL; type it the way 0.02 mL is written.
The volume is 1.3 mL
